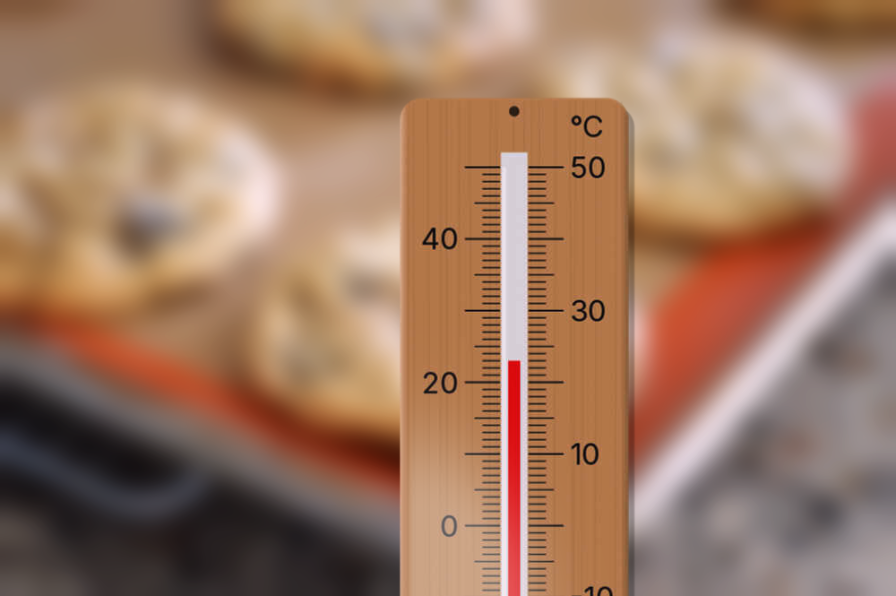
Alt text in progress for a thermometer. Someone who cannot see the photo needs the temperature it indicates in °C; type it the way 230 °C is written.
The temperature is 23 °C
